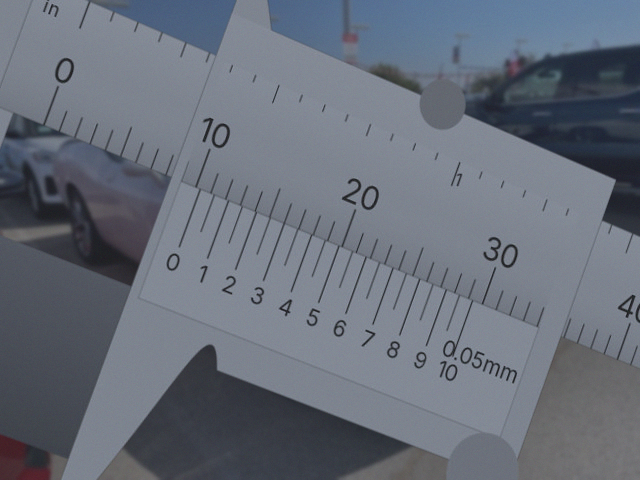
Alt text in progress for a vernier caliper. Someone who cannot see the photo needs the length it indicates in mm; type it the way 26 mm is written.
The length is 10.3 mm
